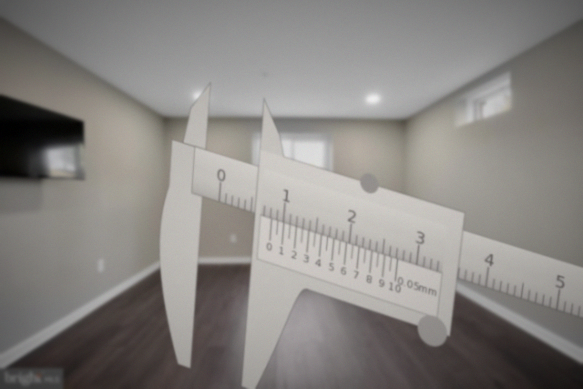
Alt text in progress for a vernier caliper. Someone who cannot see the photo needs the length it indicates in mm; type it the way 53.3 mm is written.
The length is 8.2 mm
